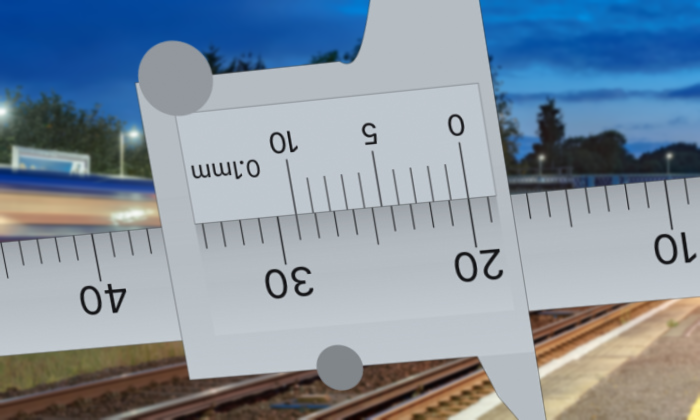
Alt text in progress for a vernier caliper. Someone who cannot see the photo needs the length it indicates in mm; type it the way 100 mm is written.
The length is 20.0 mm
